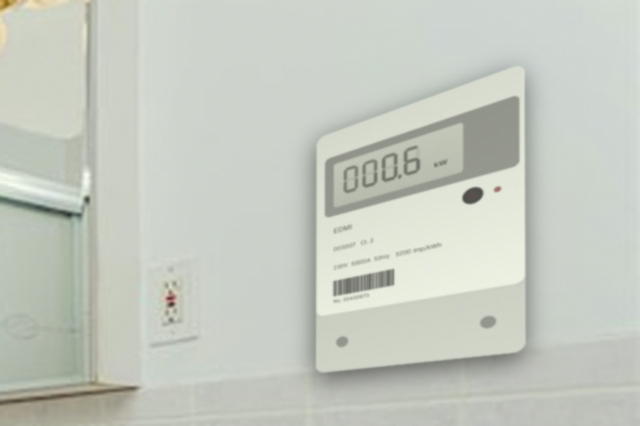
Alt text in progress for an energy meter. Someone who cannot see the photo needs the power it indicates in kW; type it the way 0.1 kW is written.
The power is 0.6 kW
